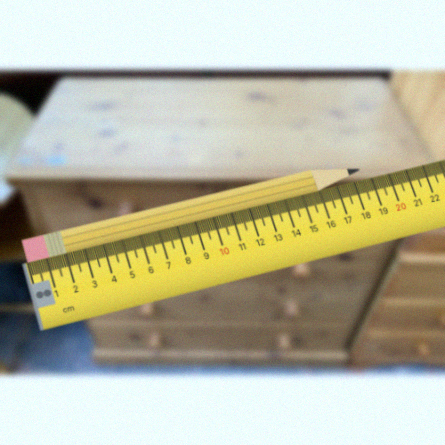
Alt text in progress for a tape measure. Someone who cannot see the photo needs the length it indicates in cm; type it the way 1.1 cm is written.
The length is 18.5 cm
